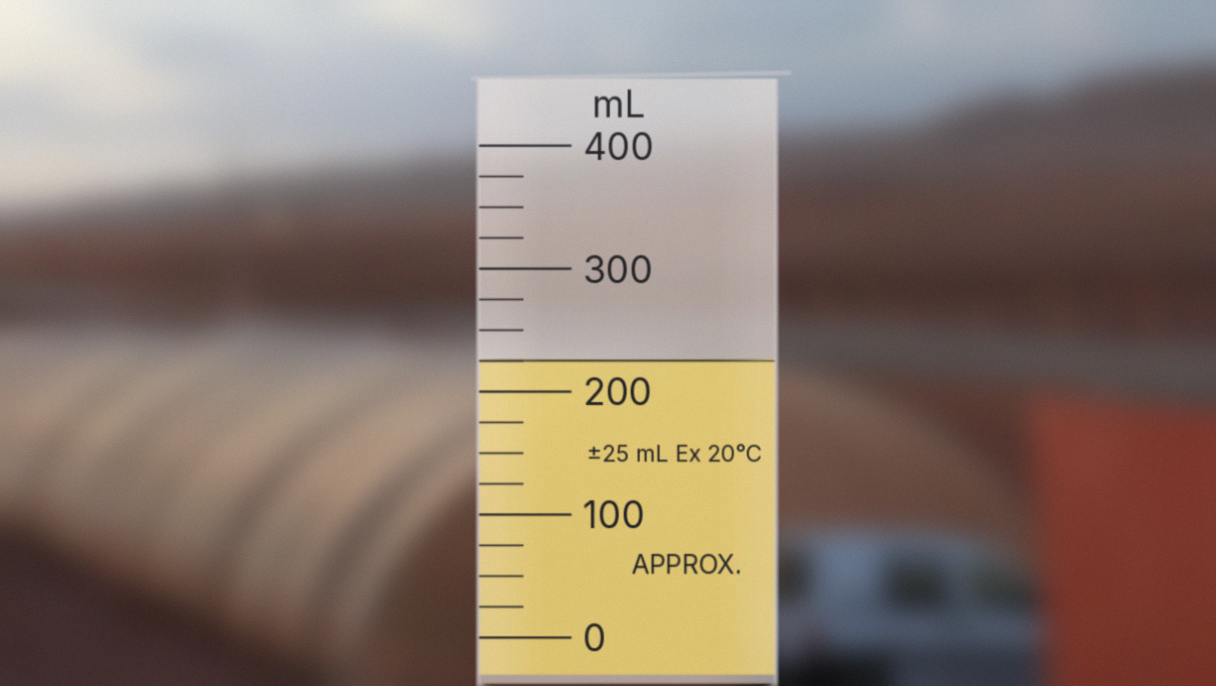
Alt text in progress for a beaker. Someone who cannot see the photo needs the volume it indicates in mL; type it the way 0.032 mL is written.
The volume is 225 mL
